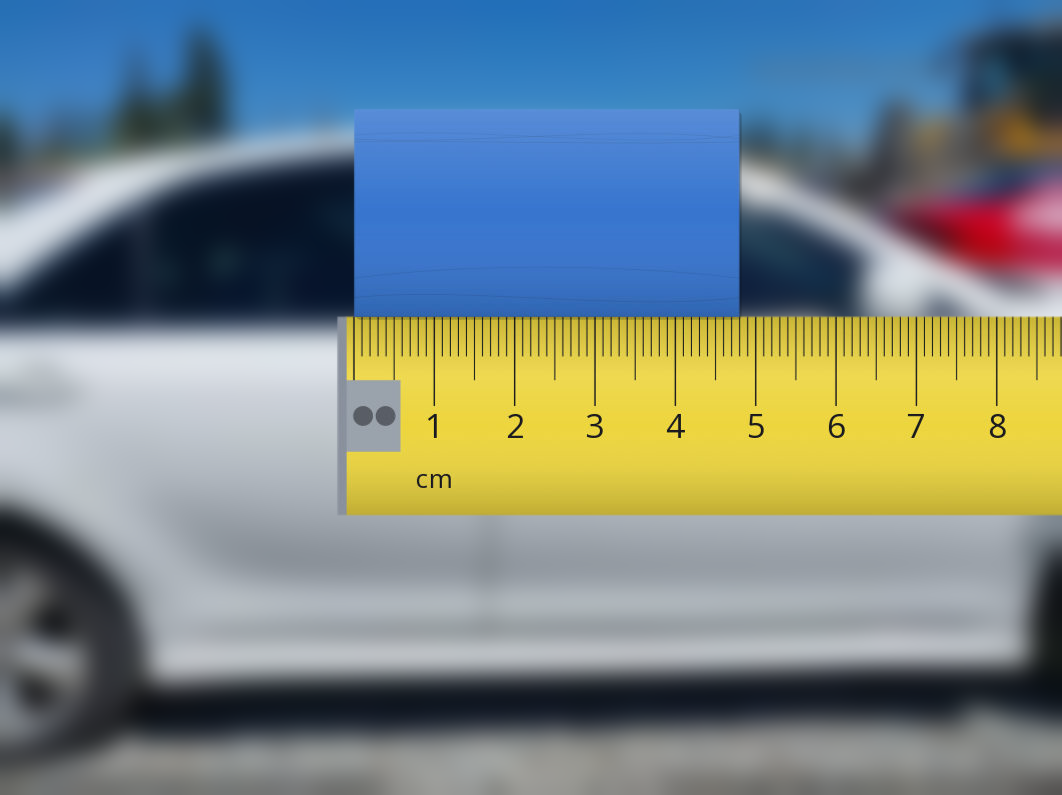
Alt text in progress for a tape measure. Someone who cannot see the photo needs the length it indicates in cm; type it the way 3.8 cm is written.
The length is 4.8 cm
